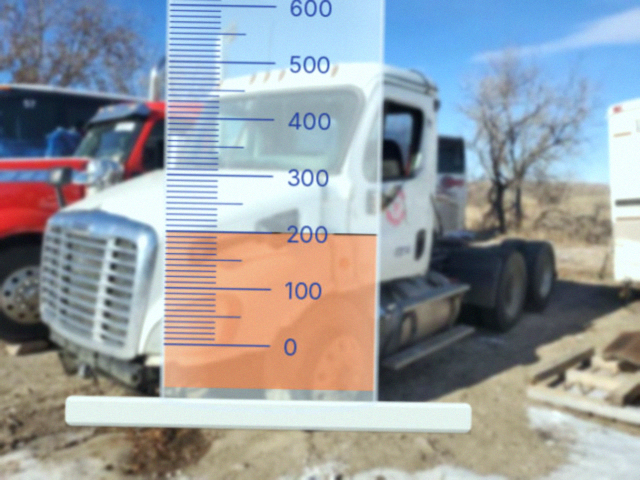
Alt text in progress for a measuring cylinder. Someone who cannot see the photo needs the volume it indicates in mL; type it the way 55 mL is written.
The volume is 200 mL
